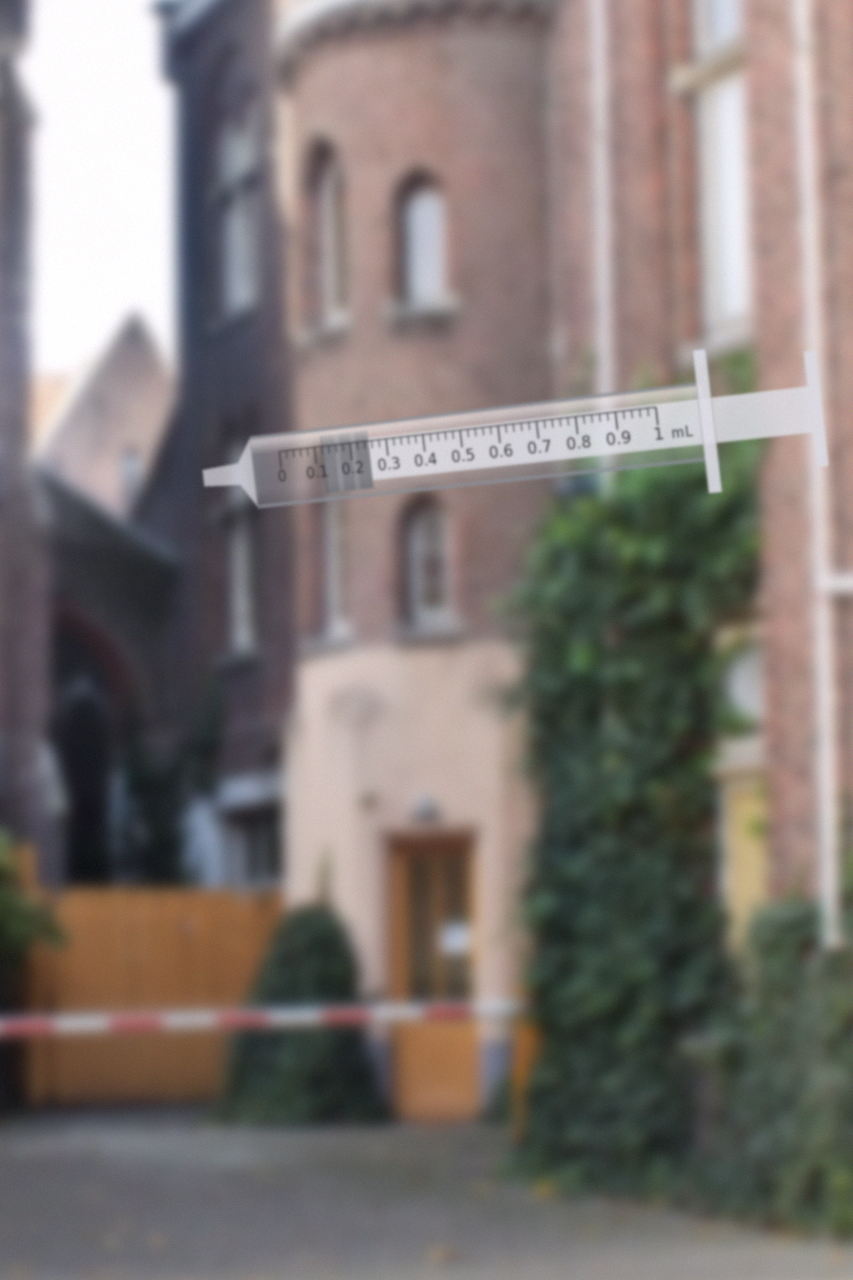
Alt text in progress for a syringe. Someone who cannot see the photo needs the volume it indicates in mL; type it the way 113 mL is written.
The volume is 0.12 mL
